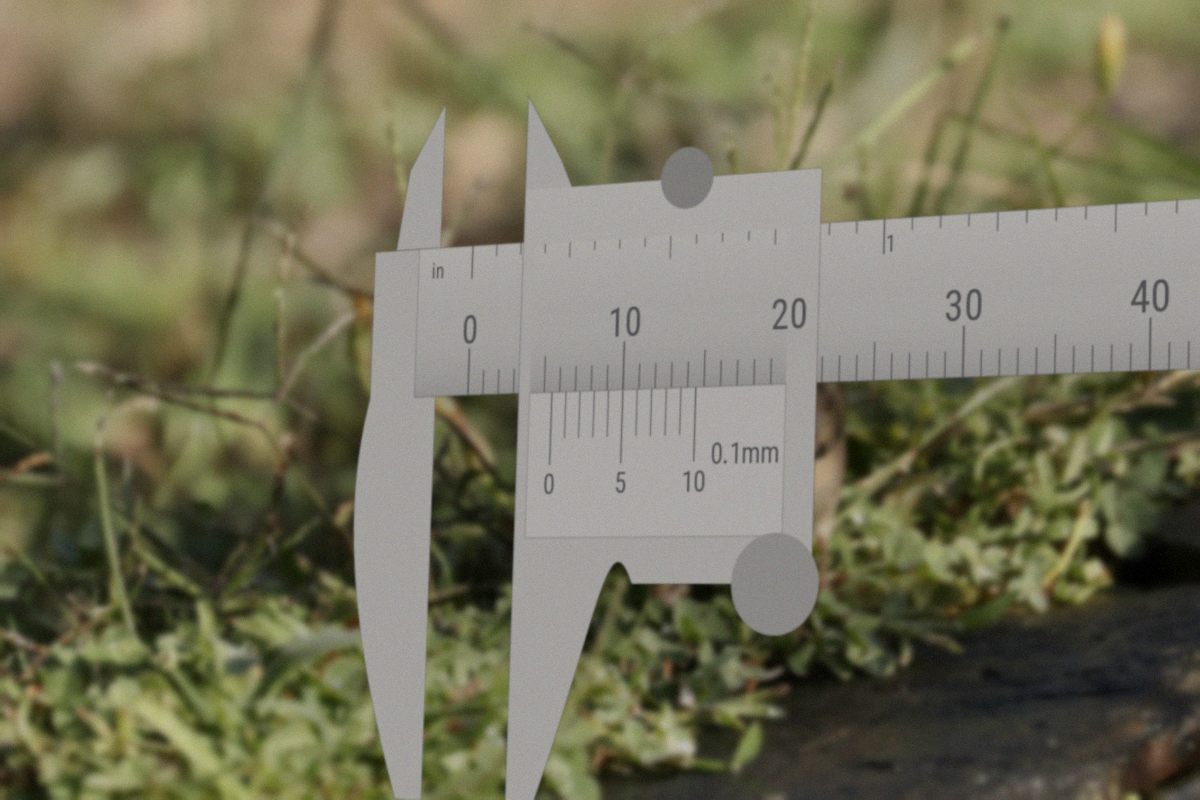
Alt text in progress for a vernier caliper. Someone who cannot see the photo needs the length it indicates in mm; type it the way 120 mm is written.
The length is 5.5 mm
